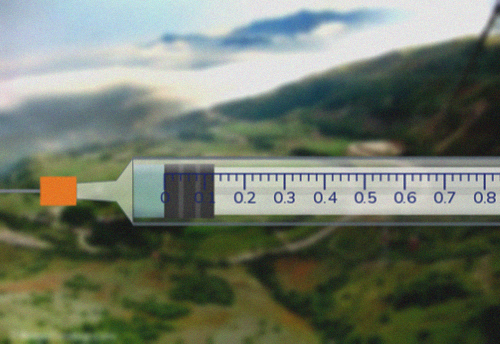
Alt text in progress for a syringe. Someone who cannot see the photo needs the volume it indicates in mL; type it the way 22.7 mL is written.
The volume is 0 mL
